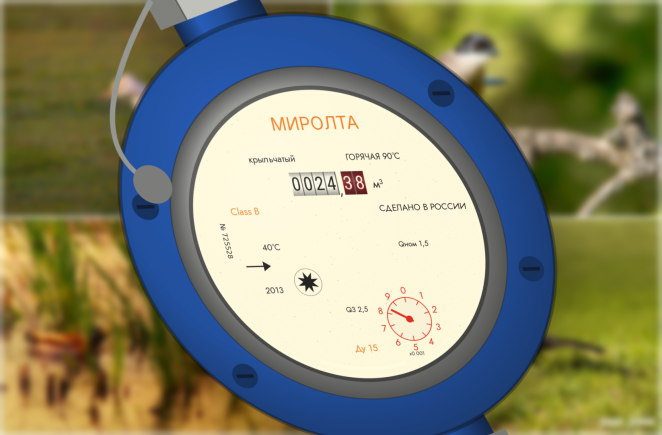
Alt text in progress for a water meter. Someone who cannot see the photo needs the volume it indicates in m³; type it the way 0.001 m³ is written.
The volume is 24.388 m³
